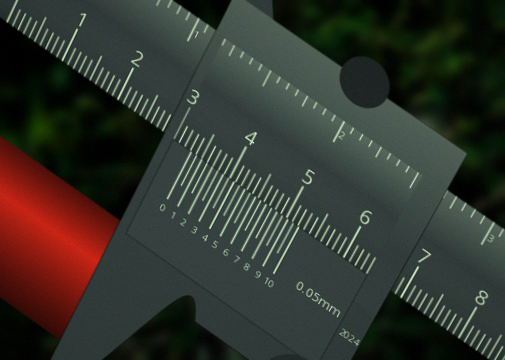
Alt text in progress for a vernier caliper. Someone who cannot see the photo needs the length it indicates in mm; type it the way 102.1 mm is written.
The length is 33.2 mm
